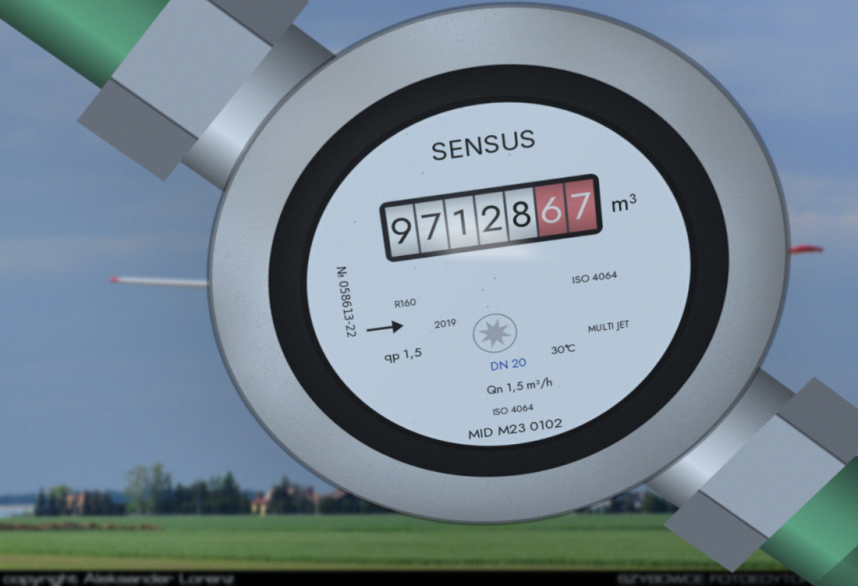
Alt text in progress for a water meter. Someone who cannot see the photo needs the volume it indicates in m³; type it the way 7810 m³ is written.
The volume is 97128.67 m³
